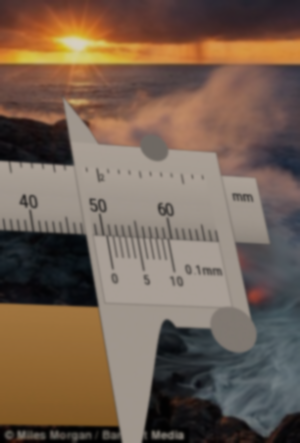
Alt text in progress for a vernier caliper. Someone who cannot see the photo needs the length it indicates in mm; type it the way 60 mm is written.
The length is 50.5 mm
